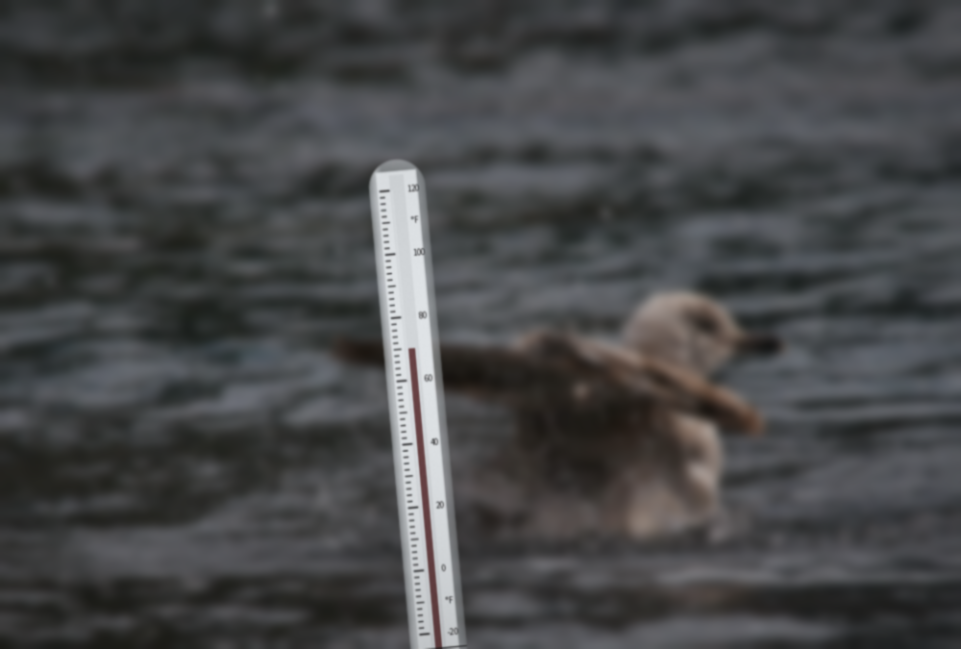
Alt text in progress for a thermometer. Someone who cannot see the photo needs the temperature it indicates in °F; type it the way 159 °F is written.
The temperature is 70 °F
